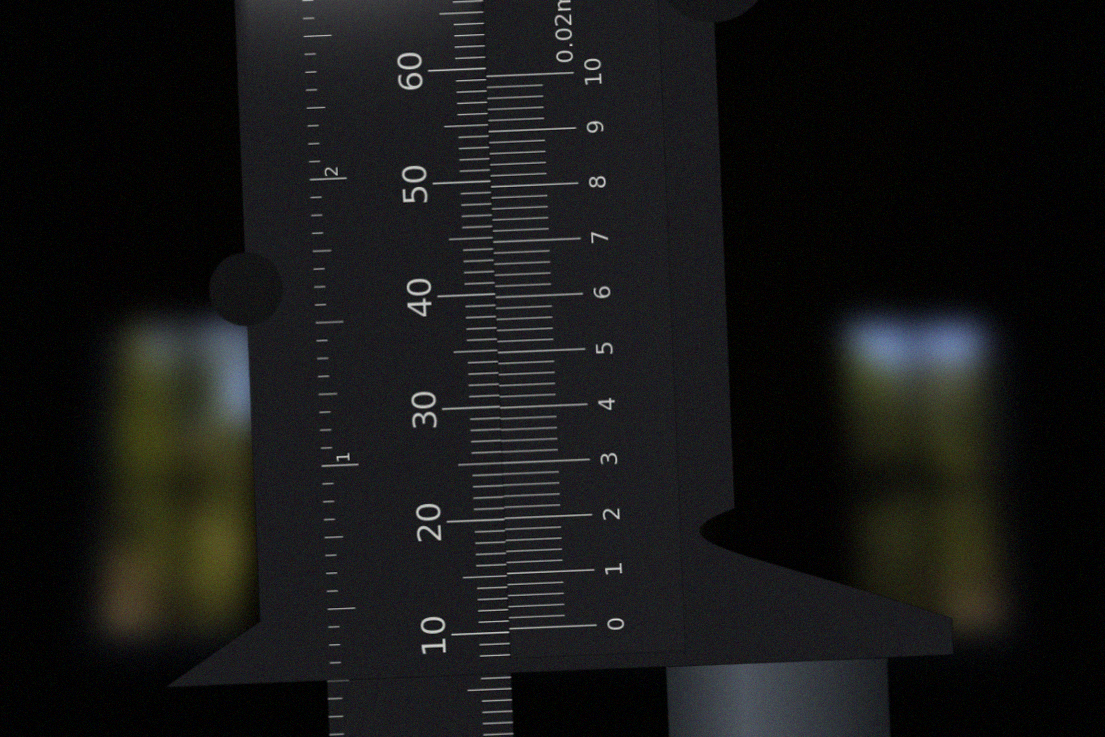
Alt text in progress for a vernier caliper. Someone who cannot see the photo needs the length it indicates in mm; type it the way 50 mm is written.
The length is 10.3 mm
